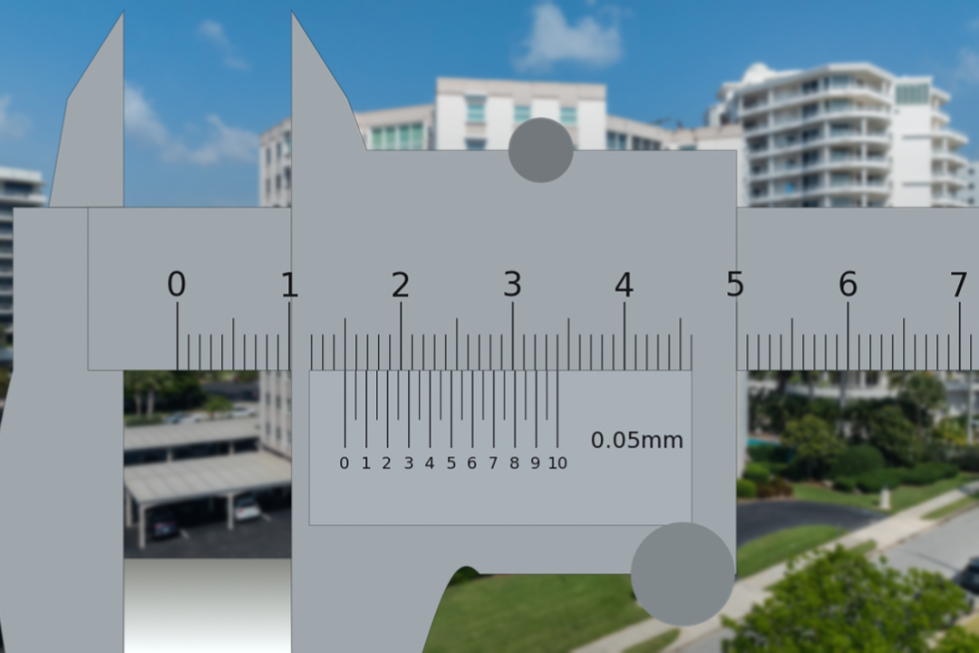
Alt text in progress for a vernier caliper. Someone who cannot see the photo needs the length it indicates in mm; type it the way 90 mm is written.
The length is 15.0 mm
